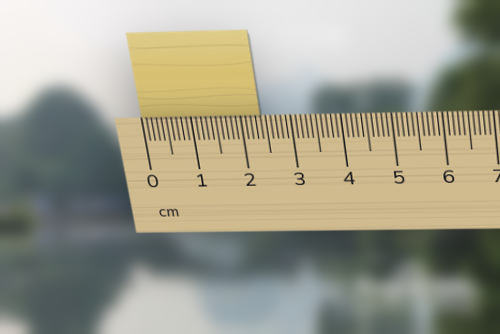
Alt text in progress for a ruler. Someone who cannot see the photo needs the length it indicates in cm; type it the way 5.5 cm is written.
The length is 2.4 cm
